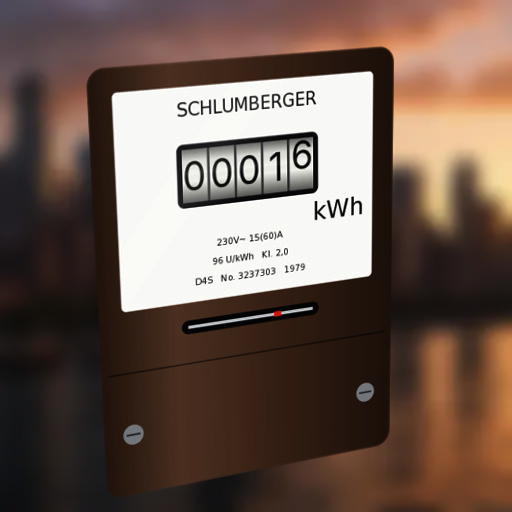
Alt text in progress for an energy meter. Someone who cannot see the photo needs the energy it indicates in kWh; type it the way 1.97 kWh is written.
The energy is 16 kWh
